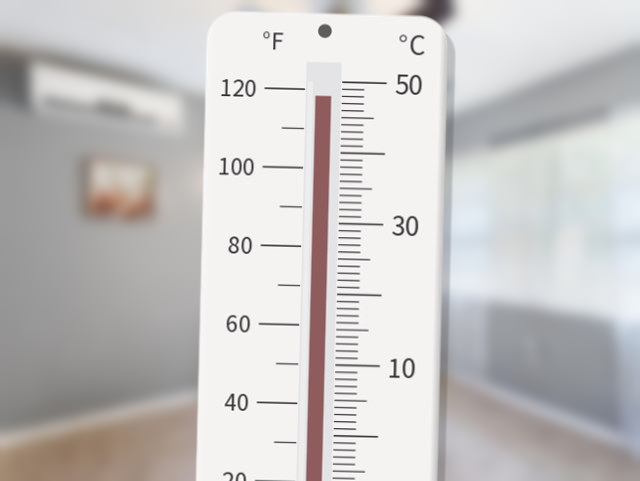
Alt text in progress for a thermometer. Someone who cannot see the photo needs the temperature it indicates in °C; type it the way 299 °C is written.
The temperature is 48 °C
